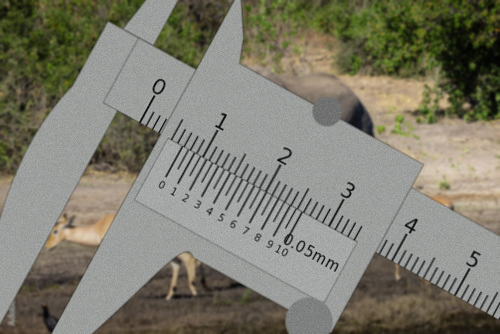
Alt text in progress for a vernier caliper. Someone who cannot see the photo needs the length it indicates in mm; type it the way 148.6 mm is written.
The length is 6.8 mm
